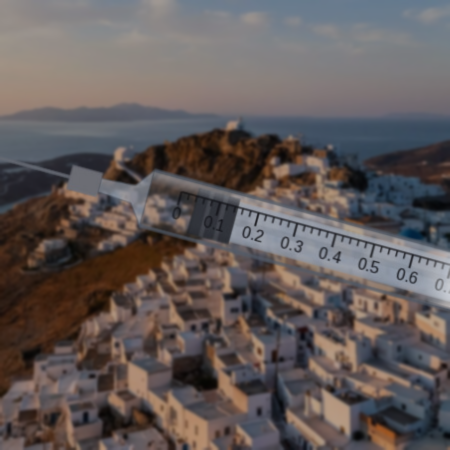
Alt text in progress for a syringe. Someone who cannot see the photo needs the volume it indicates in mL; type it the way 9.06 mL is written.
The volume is 0.04 mL
